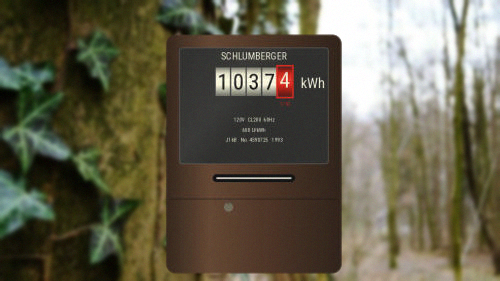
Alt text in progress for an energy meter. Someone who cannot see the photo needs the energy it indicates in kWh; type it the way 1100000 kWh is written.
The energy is 1037.4 kWh
